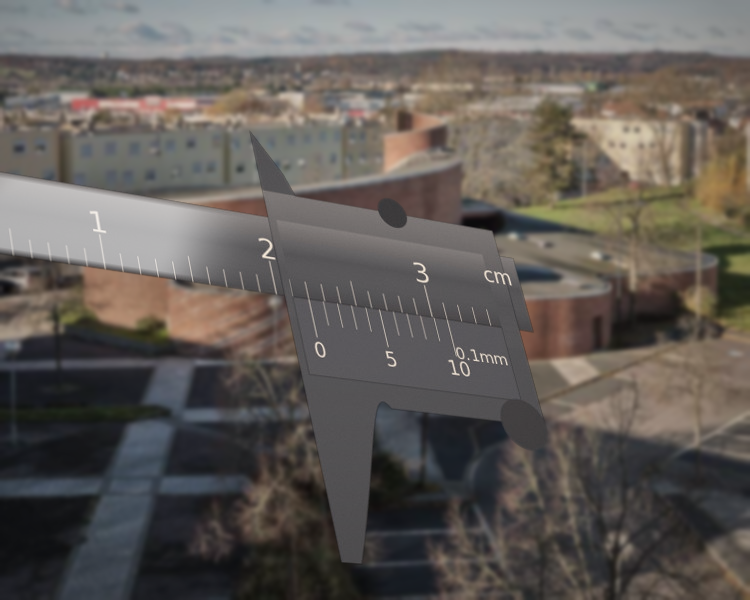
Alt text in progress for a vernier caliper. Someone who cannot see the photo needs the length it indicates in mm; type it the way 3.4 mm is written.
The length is 22.0 mm
